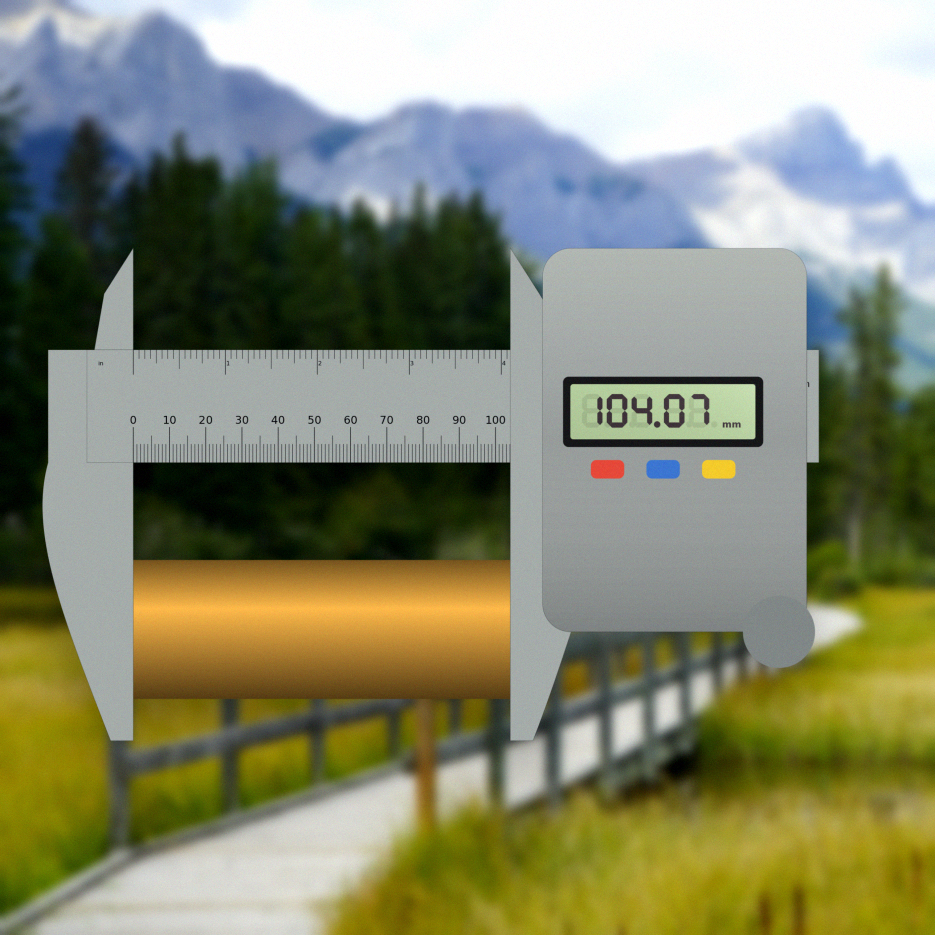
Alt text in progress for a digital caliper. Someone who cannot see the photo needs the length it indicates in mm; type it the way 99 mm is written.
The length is 104.07 mm
